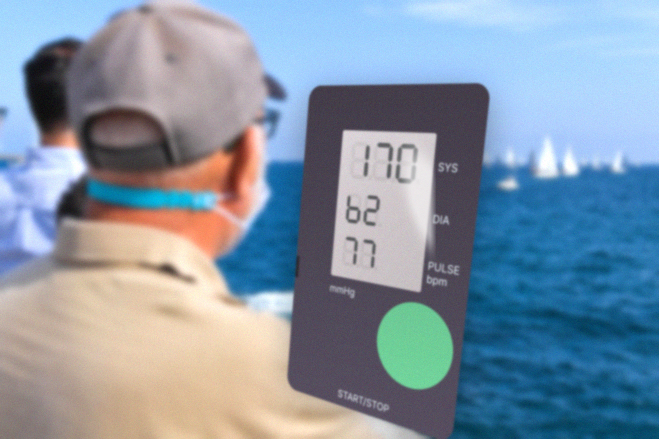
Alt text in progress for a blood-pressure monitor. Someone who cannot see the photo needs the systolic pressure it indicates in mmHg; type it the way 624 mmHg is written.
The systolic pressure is 170 mmHg
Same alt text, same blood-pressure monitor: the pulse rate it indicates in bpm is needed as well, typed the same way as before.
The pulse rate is 77 bpm
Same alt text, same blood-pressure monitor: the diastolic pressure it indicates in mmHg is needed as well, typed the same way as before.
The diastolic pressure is 62 mmHg
